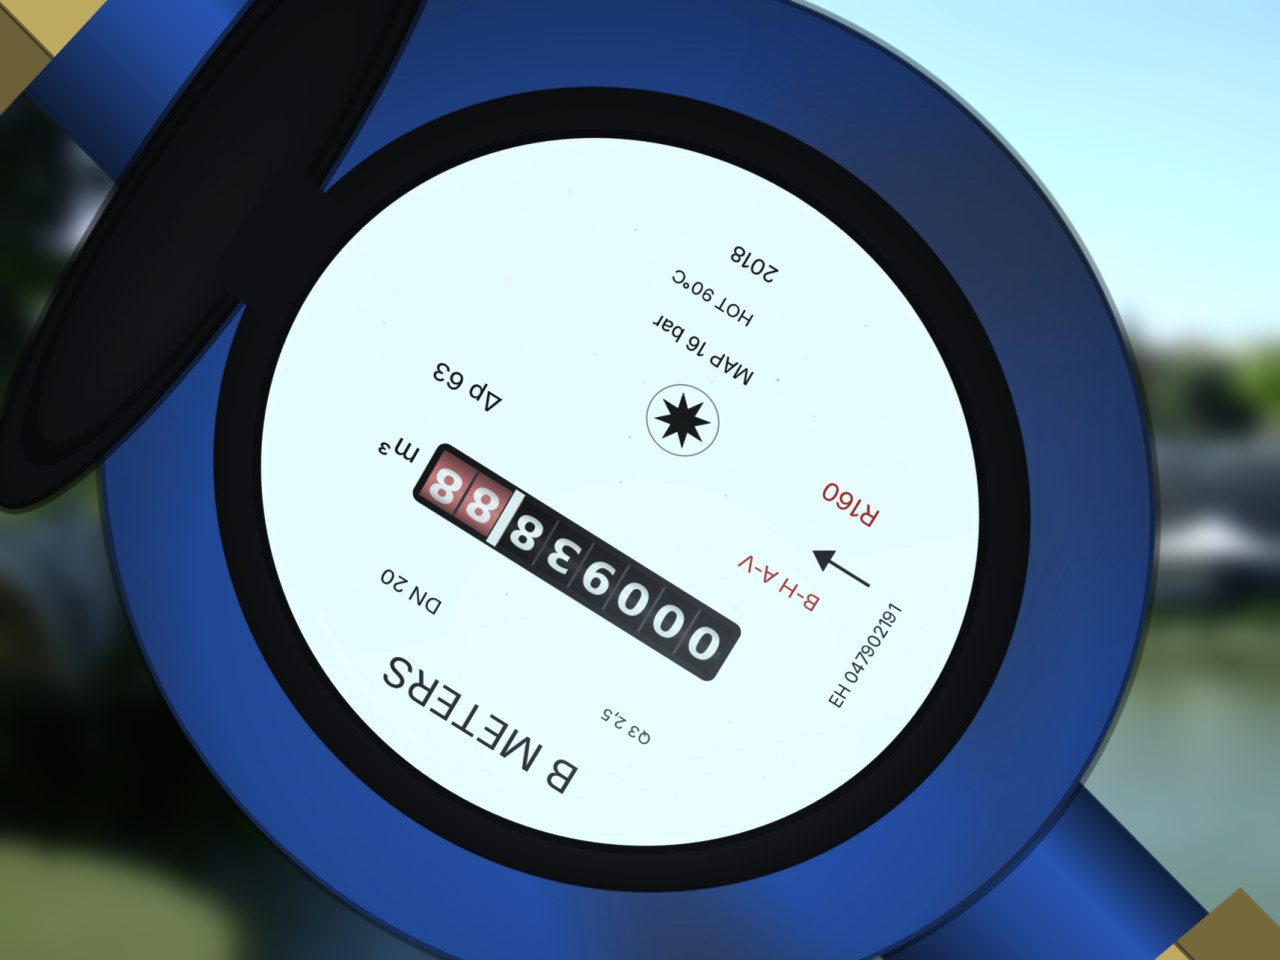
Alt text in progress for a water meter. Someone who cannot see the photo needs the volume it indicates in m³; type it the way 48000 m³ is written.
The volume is 938.88 m³
